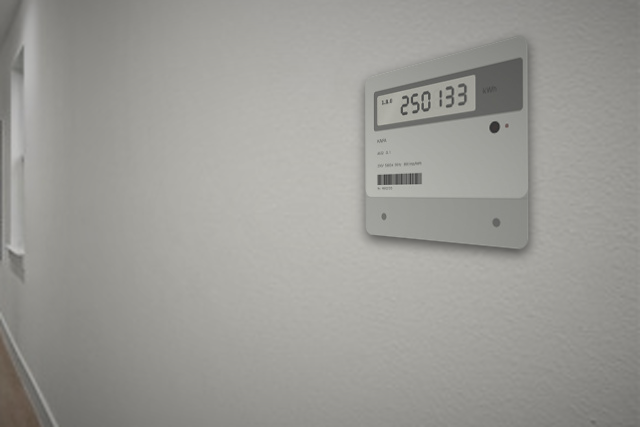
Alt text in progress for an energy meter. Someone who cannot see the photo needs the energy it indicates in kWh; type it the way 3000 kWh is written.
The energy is 250133 kWh
